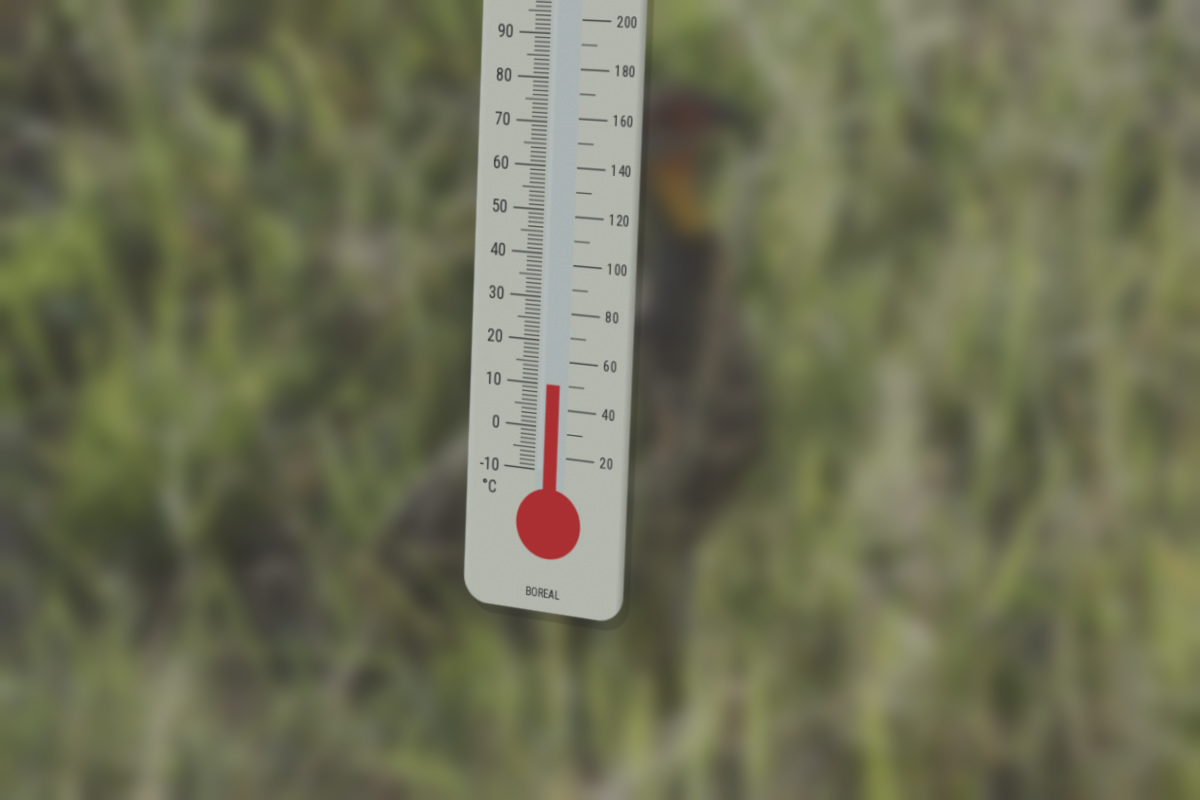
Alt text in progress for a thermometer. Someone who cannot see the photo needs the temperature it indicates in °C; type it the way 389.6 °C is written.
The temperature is 10 °C
